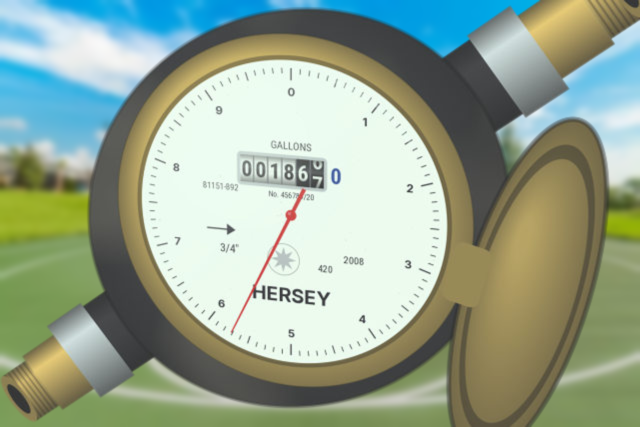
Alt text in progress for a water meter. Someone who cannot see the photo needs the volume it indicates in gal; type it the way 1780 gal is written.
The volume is 18665.7 gal
